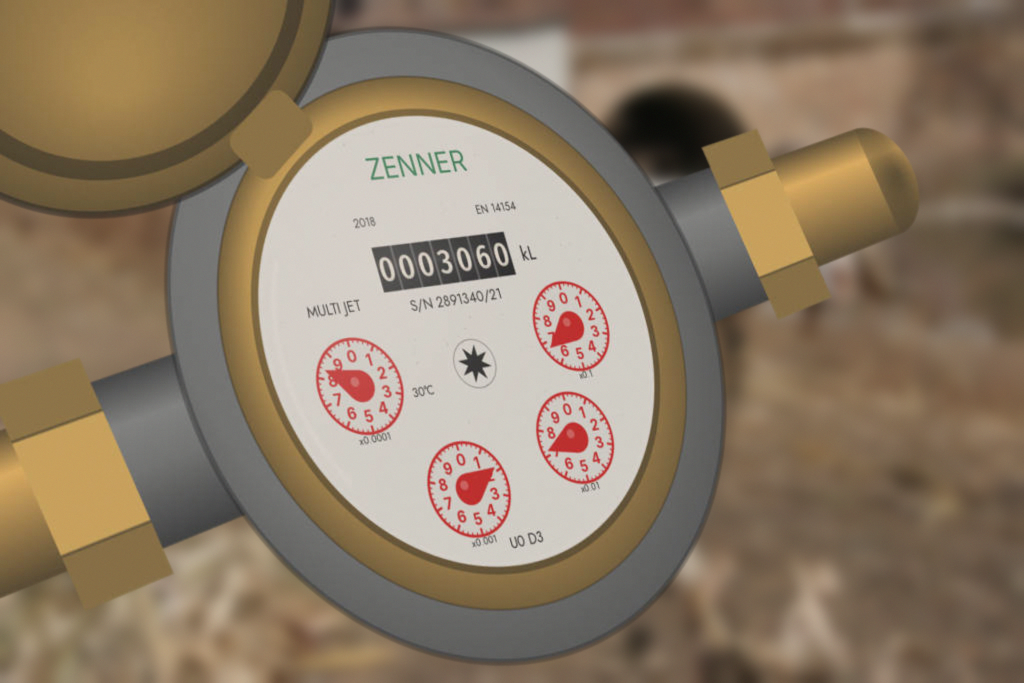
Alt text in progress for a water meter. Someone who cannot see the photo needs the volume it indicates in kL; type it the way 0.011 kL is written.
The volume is 3060.6718 kL
